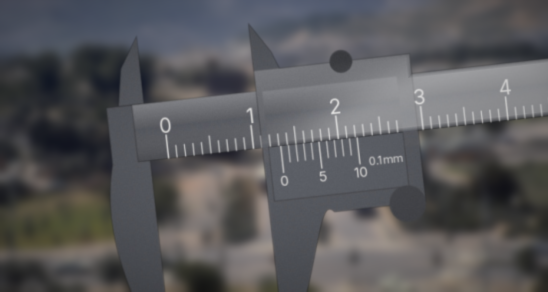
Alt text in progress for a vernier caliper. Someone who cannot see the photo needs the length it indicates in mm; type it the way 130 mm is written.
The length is 13.2 mm
